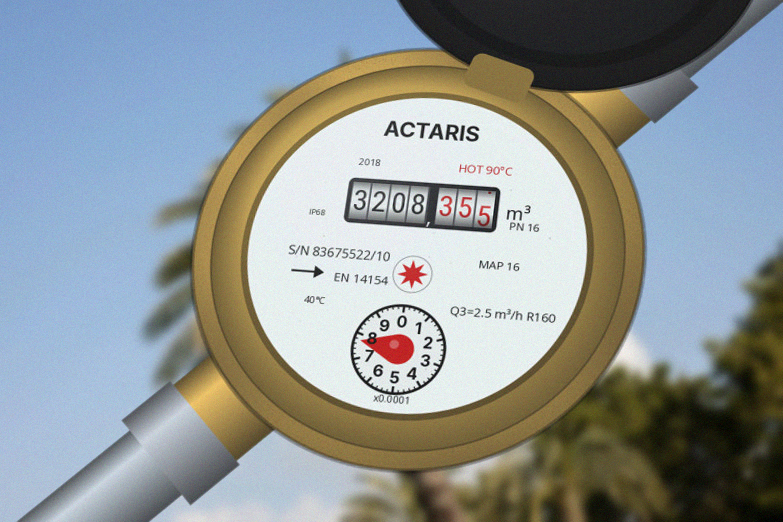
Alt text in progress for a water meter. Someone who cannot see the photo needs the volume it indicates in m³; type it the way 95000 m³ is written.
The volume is 3208.3547 m³
